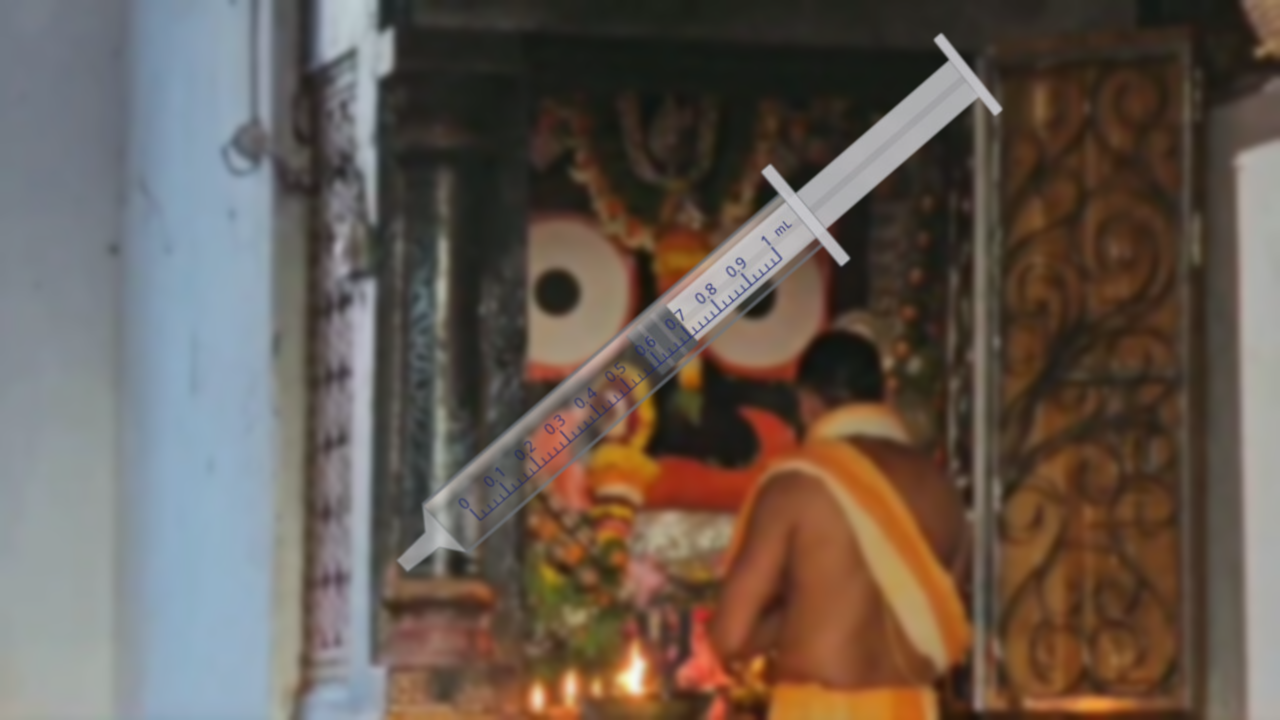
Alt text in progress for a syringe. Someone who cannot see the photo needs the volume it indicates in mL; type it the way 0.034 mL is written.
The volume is 0.58 mL
